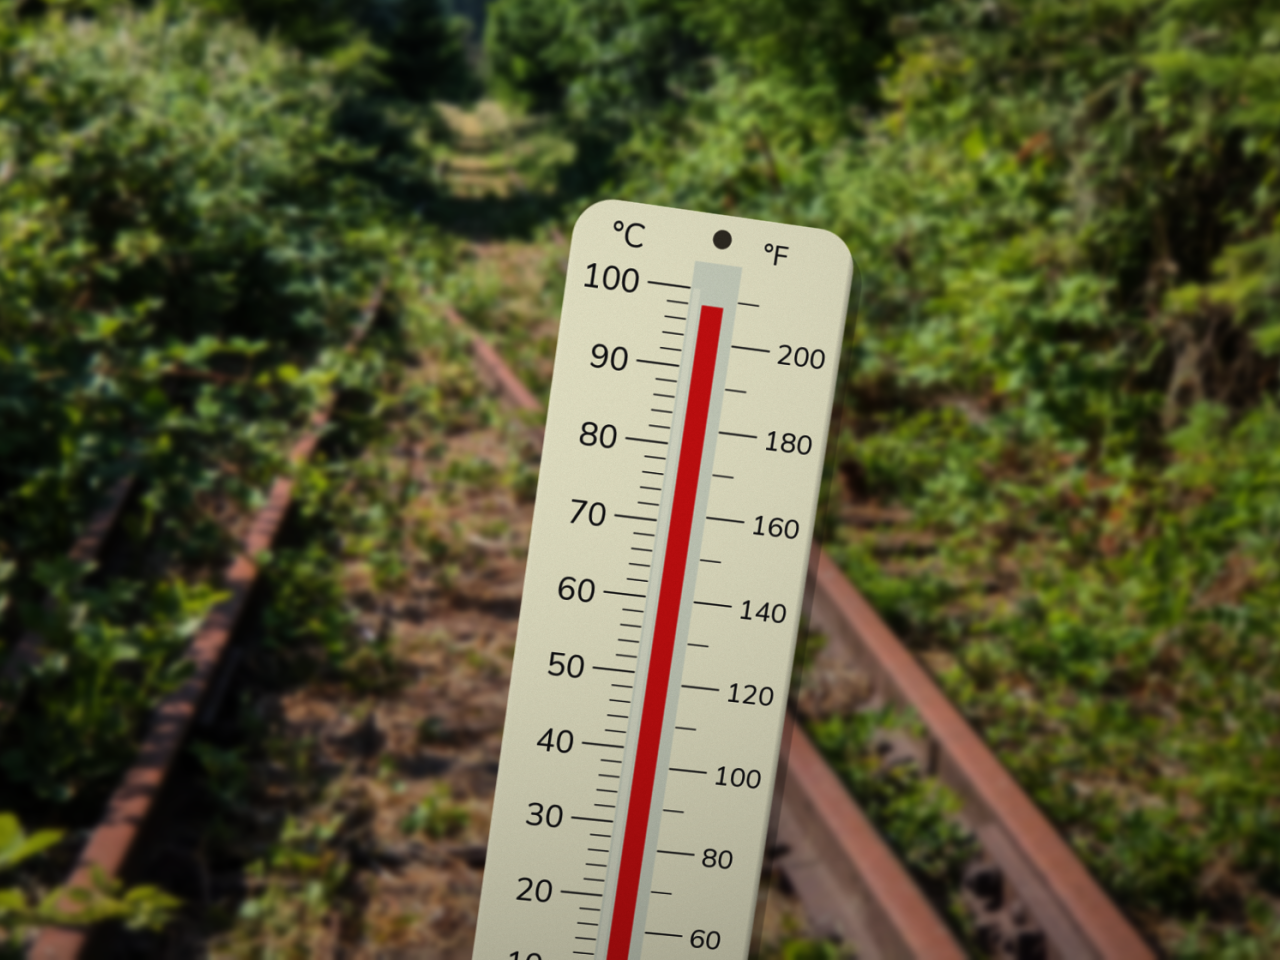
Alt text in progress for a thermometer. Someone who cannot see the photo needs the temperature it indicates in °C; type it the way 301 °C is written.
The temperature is 98 °C
